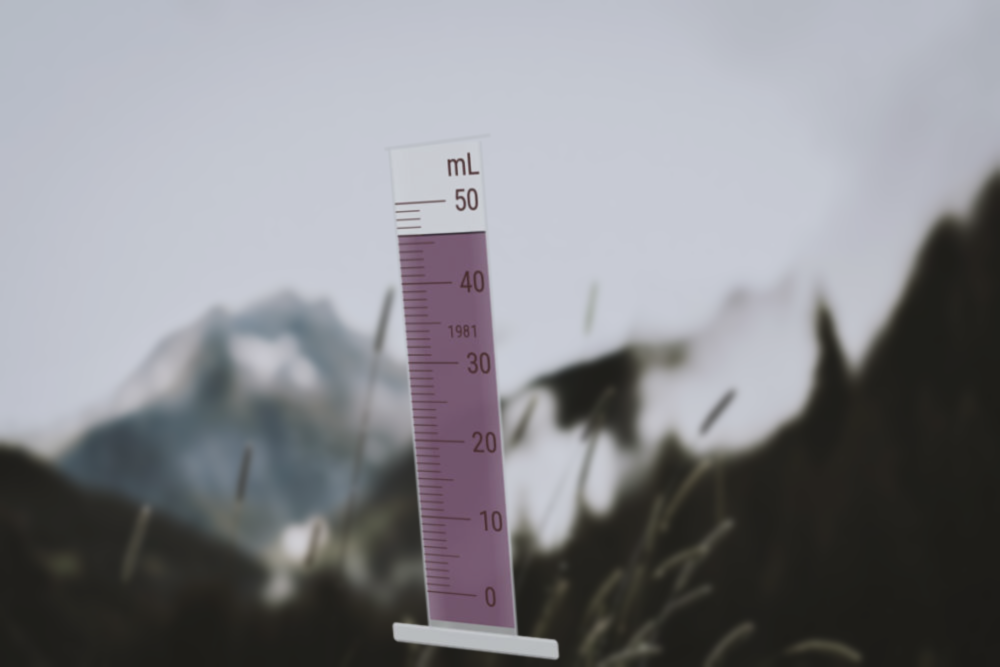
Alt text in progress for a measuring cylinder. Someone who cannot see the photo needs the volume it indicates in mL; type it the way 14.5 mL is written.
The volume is 46 mL
